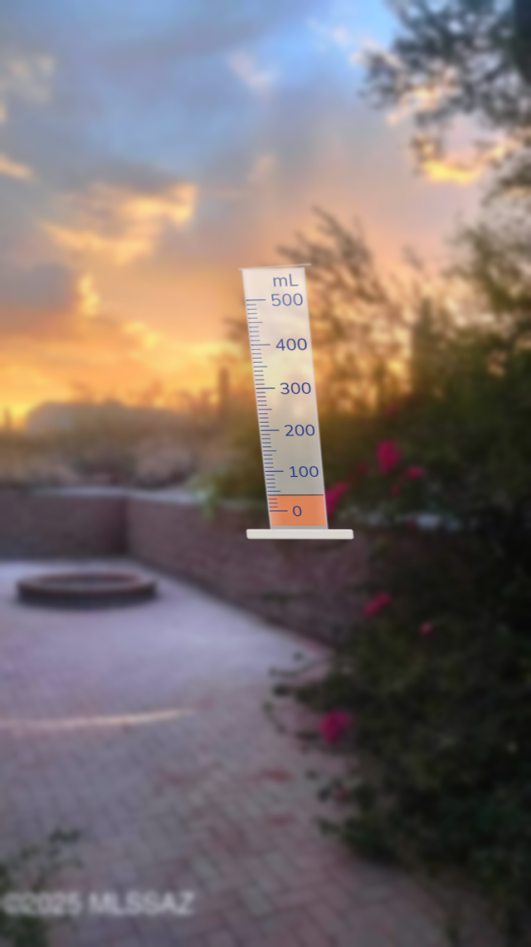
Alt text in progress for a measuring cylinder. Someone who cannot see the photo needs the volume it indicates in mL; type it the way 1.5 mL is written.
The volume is 40 mL
